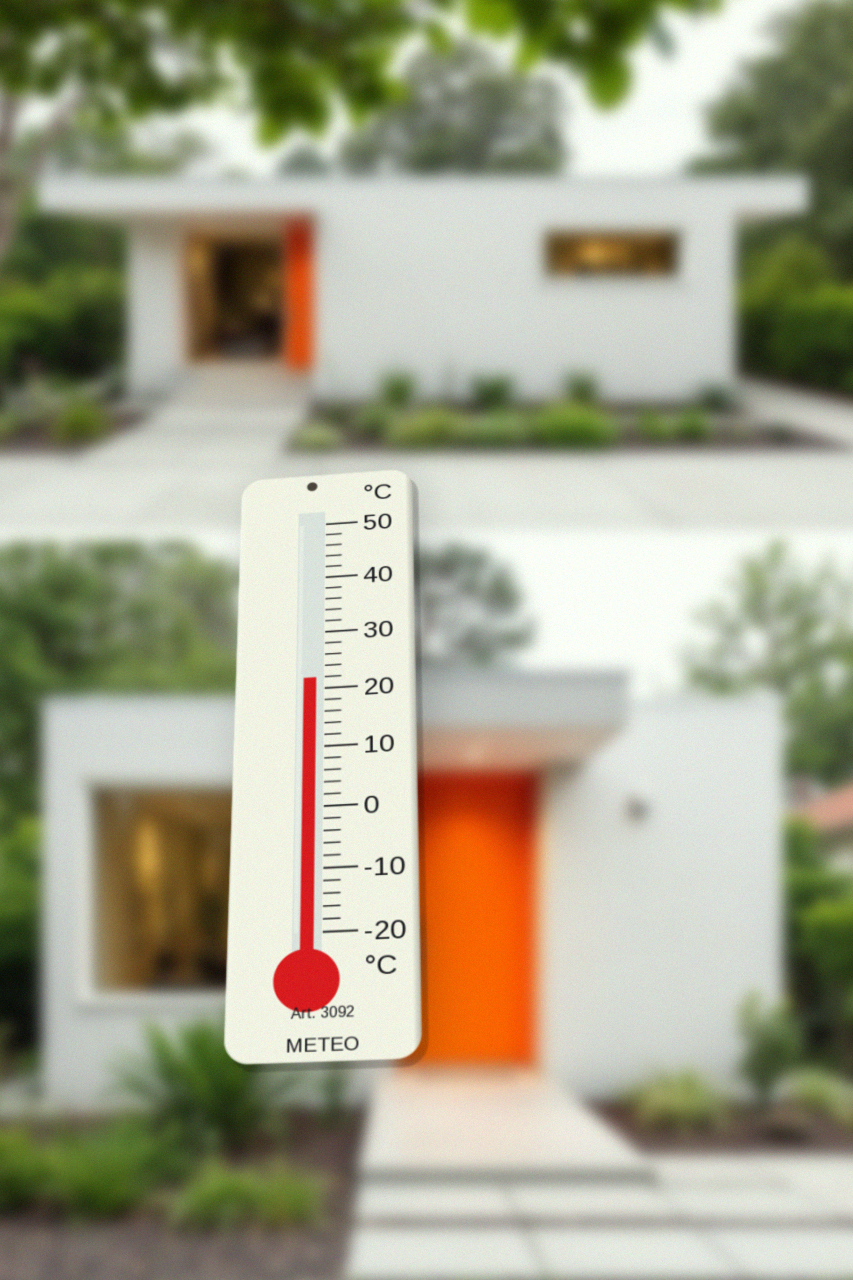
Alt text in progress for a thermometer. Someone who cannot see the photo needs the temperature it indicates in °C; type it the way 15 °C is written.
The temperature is 22 °C
